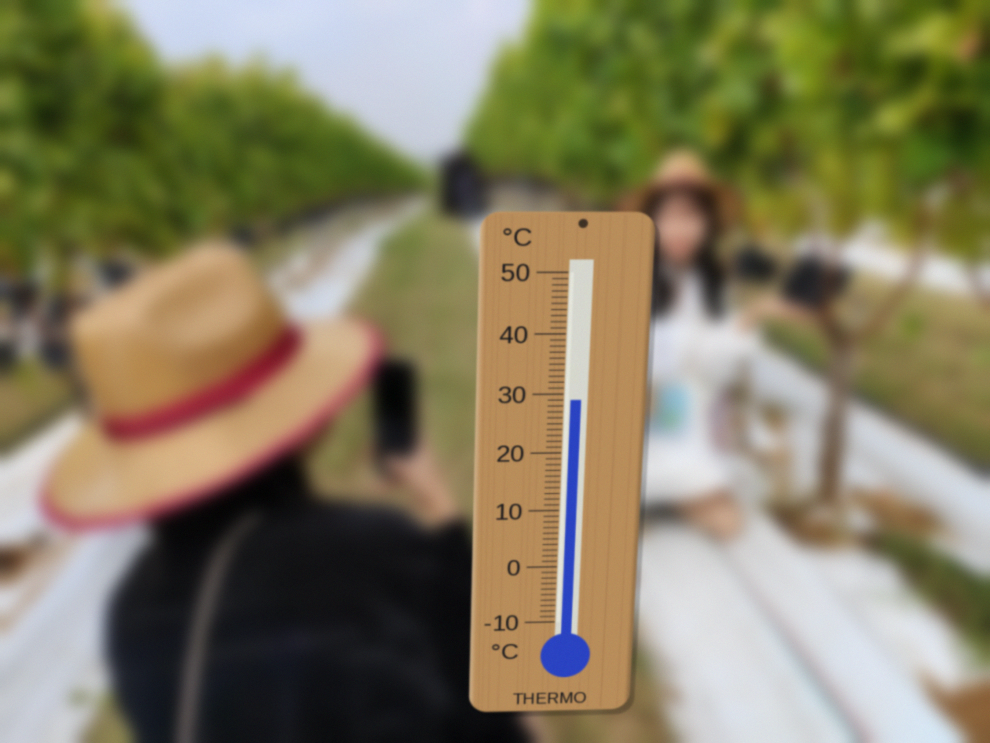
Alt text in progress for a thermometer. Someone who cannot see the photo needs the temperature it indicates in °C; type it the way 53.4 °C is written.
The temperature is 29 °C
